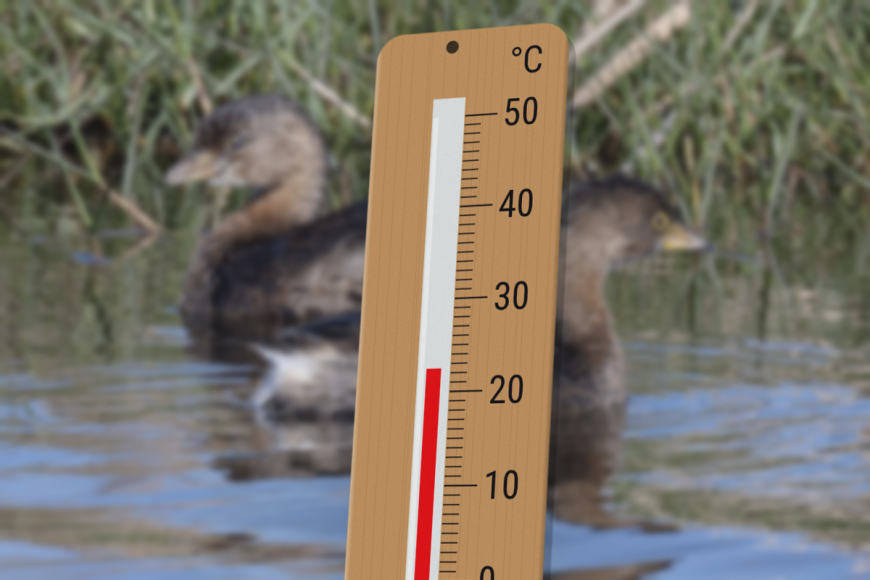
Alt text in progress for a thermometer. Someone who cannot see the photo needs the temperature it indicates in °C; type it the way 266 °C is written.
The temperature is 22.5 °C
